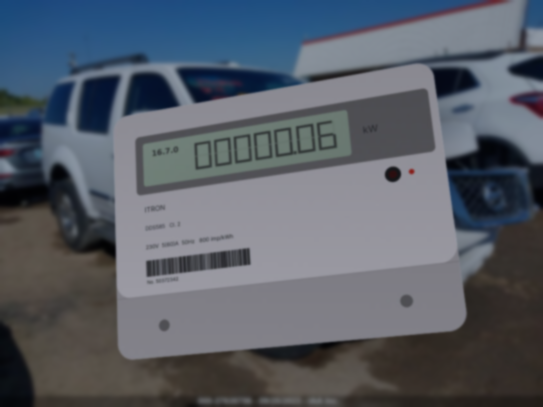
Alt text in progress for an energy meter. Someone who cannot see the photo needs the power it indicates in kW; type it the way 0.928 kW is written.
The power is 0.06 kW
